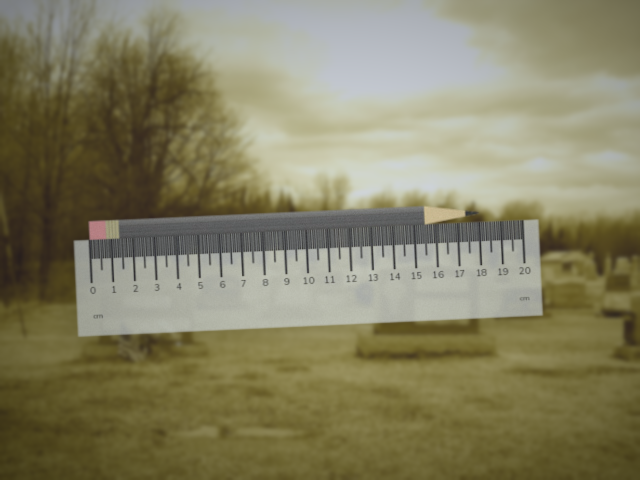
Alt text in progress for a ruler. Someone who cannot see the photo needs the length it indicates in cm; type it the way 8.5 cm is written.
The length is 18 cm
